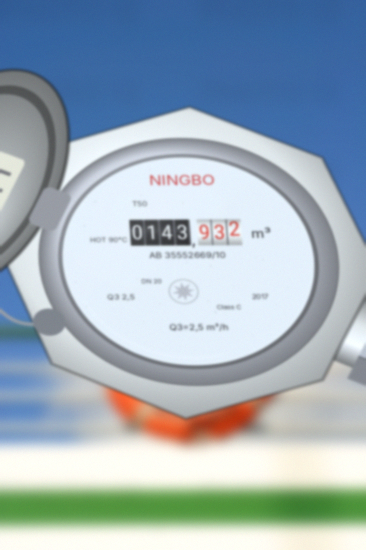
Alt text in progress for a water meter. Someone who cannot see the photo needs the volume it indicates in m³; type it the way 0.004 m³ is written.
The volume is 143.932 m³
